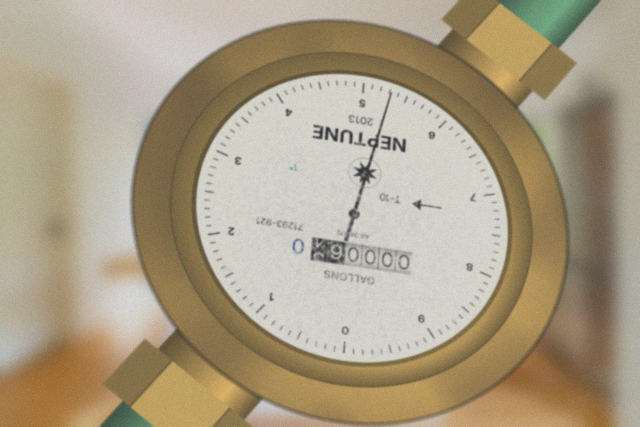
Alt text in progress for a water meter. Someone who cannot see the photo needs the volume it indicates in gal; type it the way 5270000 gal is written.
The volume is 635.3 gal
